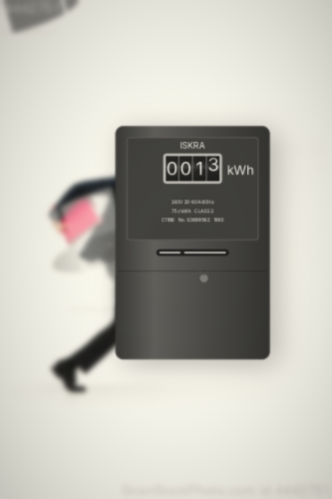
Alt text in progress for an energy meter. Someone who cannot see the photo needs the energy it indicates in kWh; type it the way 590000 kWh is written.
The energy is 13 kWh
